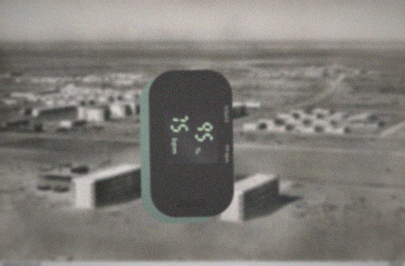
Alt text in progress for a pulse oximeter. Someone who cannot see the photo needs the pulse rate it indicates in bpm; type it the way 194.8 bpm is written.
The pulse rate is 75 bpm
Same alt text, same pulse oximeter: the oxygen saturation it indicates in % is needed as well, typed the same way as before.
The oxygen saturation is 95 %
